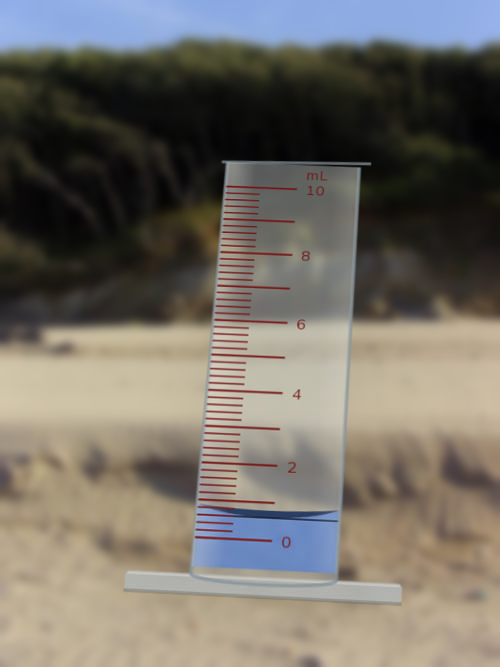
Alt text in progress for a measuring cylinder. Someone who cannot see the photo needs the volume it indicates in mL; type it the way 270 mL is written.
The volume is 0.6 mL
